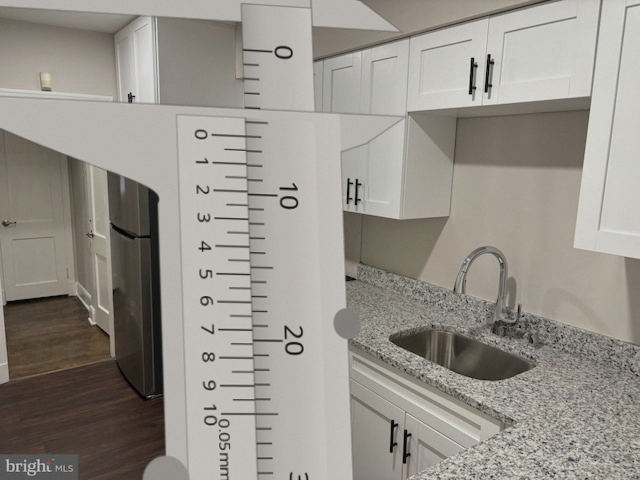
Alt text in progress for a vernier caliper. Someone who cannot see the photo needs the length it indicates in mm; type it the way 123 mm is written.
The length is 6.0 mm
